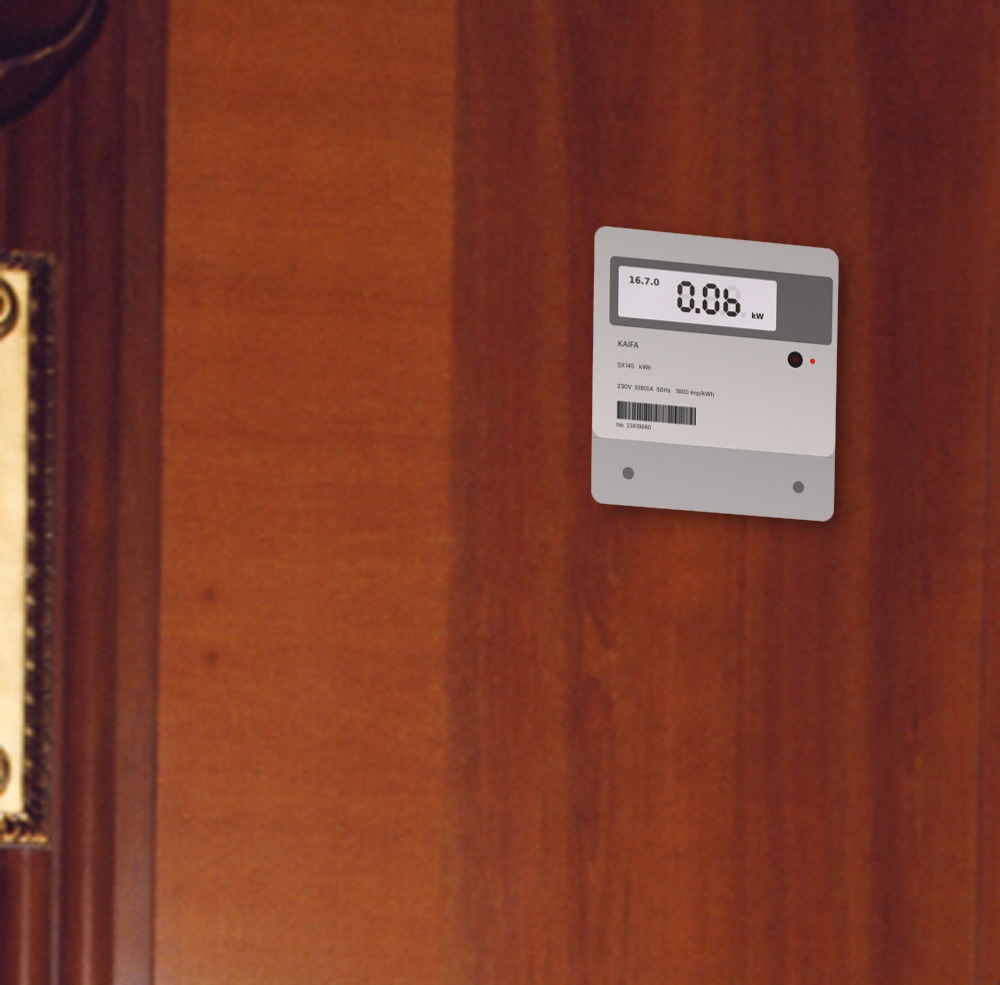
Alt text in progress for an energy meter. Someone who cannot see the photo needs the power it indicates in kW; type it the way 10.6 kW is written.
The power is 0.06 kW
